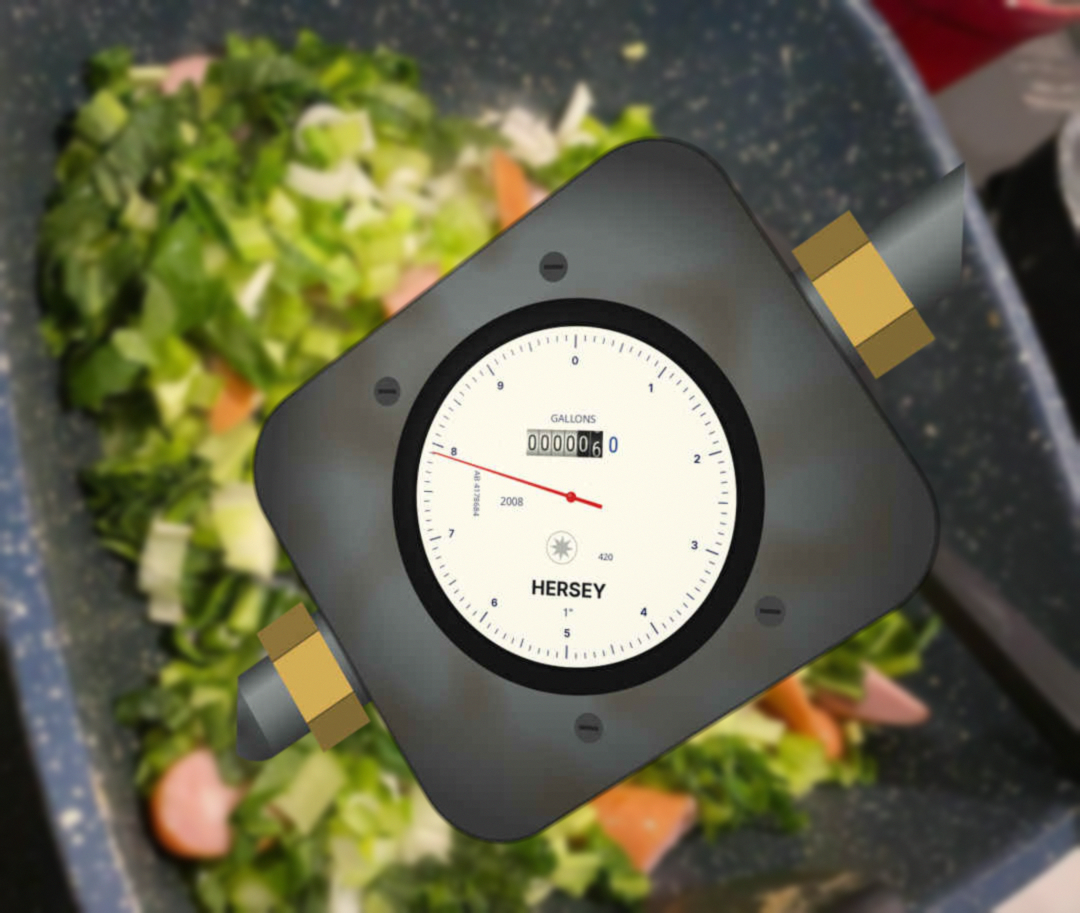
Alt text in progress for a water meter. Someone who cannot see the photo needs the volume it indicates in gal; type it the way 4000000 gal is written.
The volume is 57.9 gal
